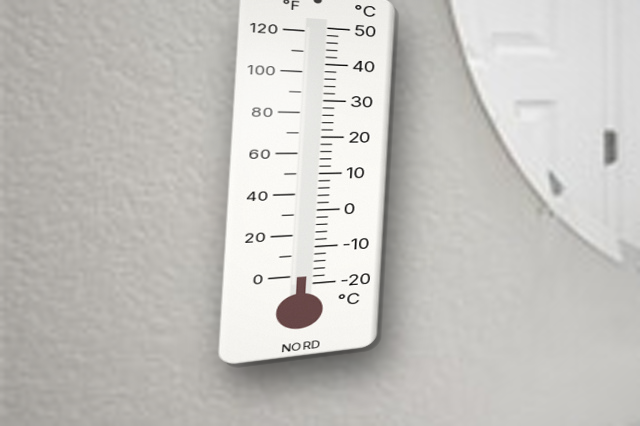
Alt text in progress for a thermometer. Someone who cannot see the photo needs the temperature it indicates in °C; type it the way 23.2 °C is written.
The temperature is -18 °C
